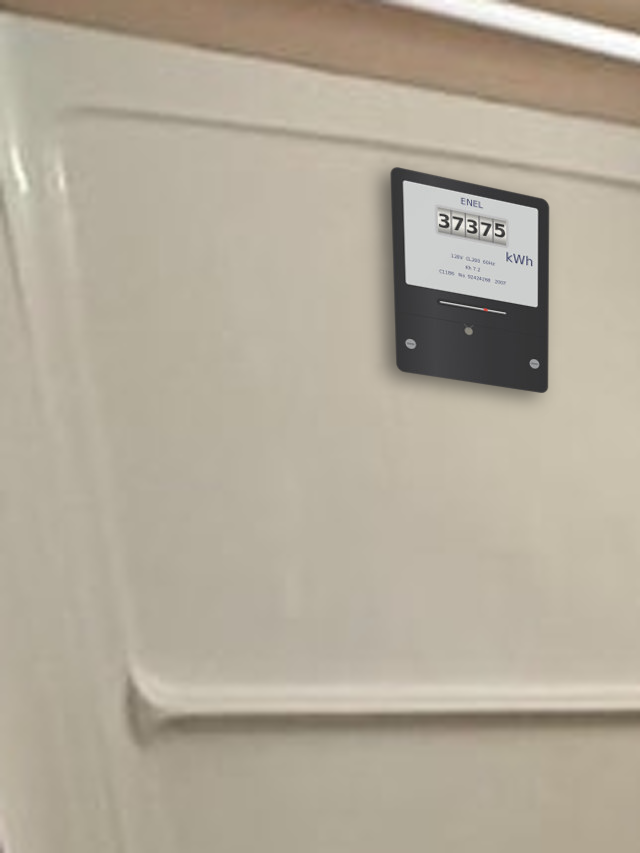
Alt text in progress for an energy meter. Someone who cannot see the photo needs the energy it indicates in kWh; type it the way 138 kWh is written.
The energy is 37375 kWh
